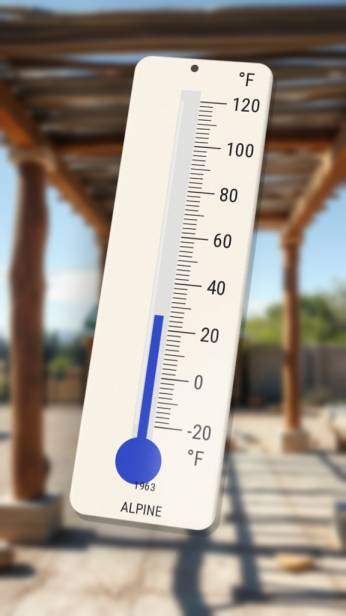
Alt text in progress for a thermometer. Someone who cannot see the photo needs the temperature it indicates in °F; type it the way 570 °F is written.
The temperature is 26 °F
